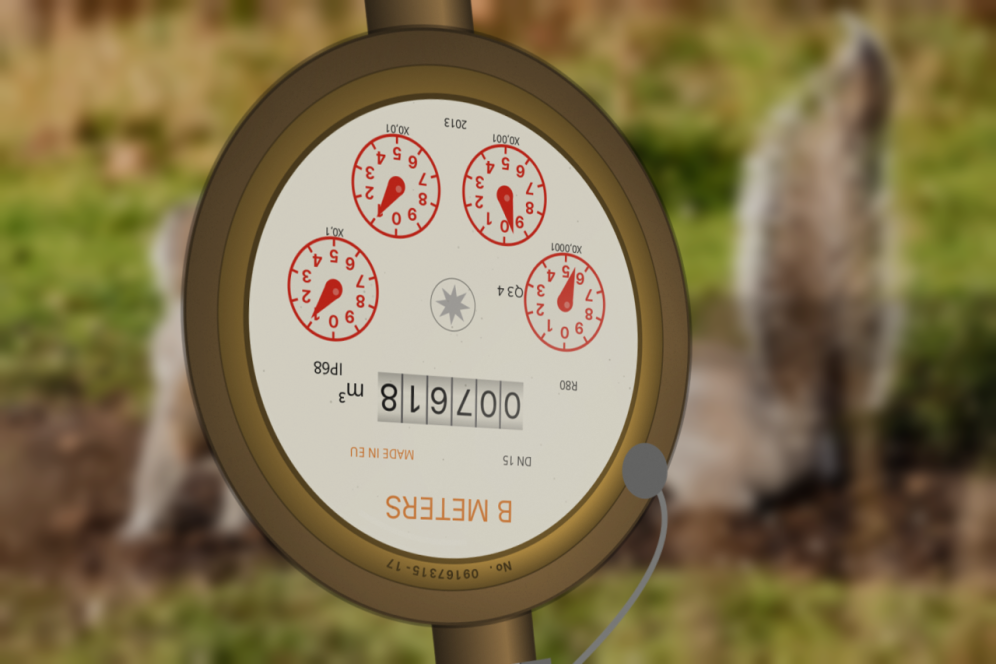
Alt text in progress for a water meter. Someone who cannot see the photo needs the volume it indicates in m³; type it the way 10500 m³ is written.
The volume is 7618.1095 m³
